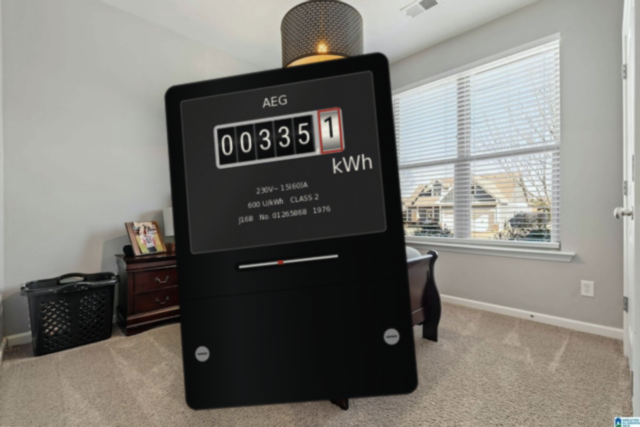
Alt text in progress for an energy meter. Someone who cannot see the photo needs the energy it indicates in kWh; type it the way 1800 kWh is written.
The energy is 335.1 kWh
